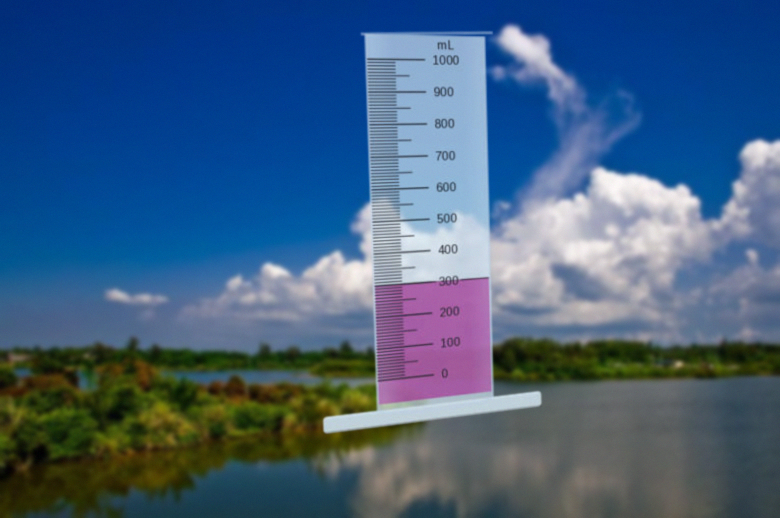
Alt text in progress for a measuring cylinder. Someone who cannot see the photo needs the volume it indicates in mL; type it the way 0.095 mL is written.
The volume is 300 mL
